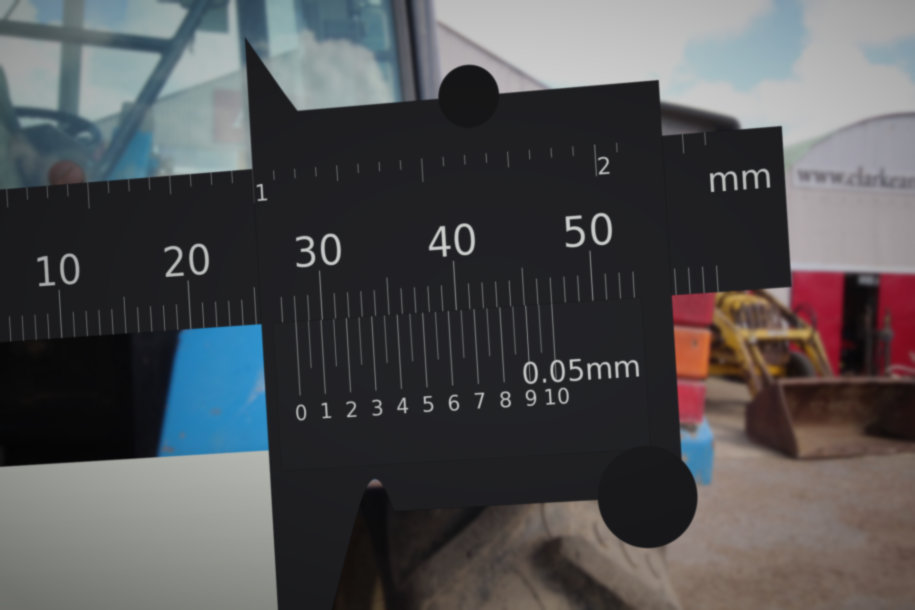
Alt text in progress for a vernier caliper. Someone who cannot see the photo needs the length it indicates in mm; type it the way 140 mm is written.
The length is 28.0 mm
